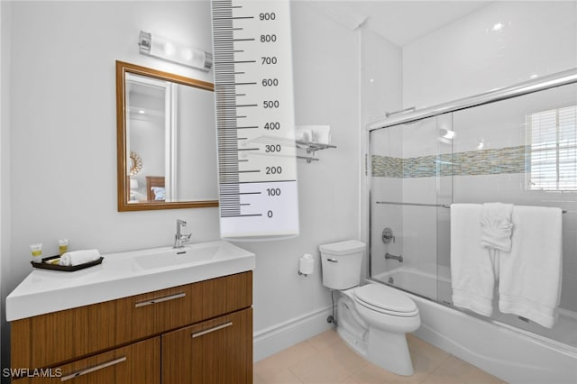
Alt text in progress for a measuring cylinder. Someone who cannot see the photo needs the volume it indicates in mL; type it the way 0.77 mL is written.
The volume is 150 mL
